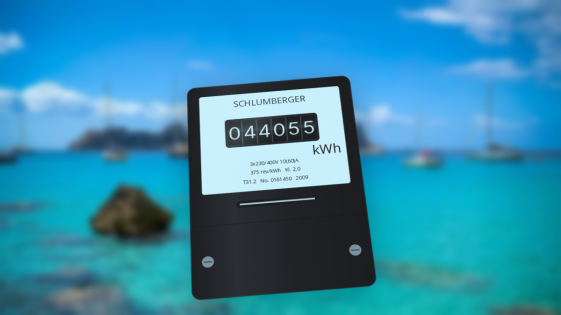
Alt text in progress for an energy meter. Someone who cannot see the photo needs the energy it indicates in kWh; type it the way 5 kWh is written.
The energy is 44055 kWh
